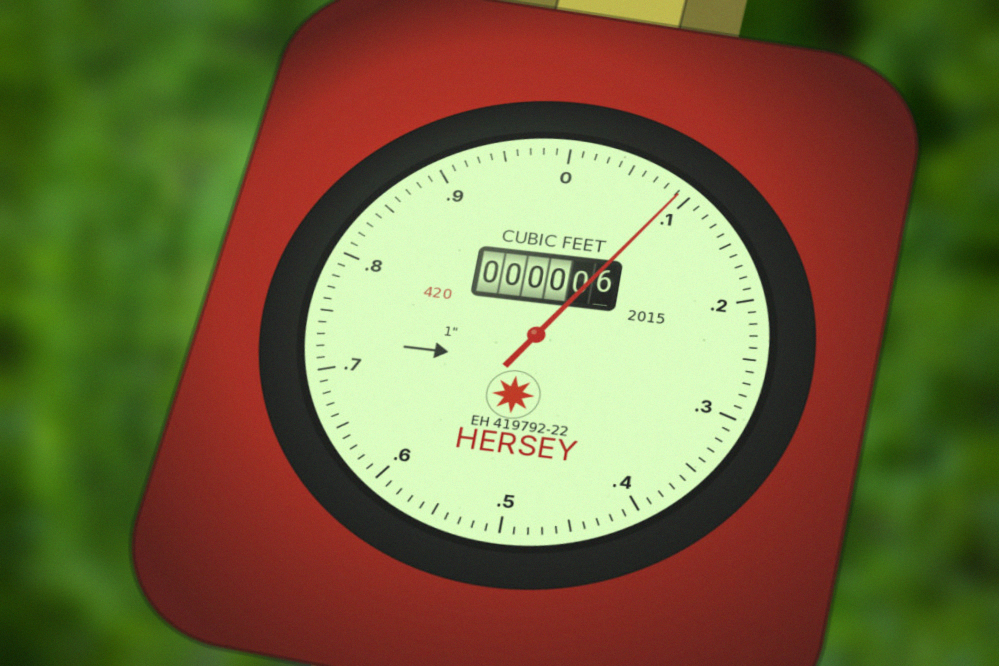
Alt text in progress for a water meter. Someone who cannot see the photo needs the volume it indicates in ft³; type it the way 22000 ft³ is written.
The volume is 6.09 ft³
